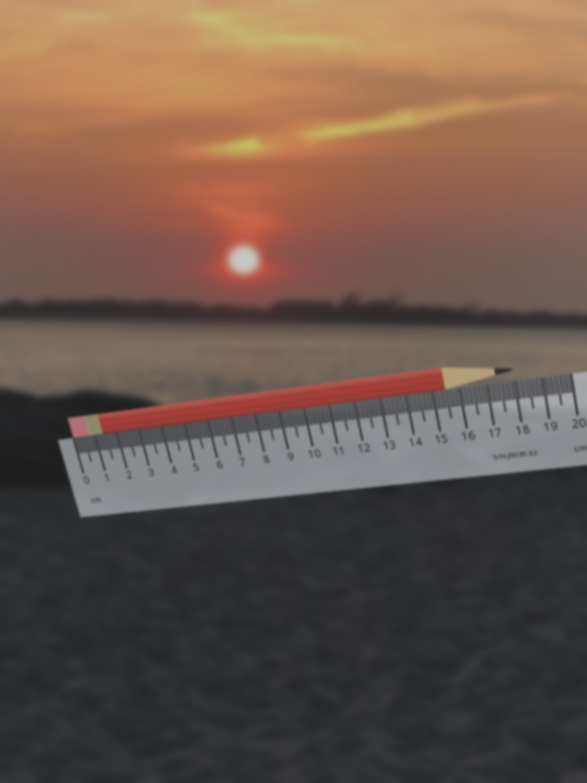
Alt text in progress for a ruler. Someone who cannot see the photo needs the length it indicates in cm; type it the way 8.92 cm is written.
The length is 18 cm
